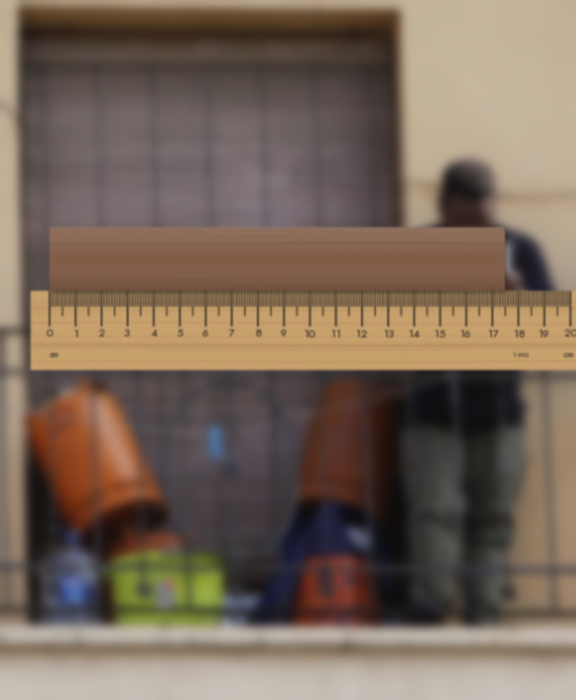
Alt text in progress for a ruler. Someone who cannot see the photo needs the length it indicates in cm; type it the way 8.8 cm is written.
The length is 17.5 cm
